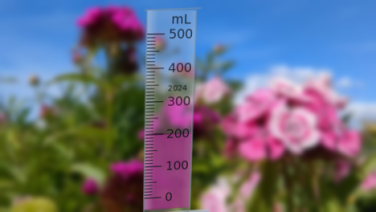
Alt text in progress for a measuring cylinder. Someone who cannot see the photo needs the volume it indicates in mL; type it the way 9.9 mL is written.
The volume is 200 mL
